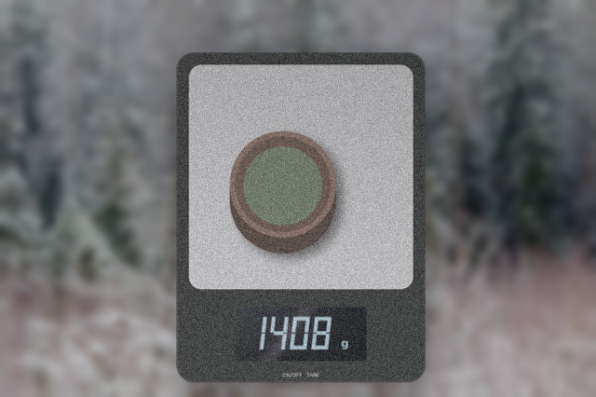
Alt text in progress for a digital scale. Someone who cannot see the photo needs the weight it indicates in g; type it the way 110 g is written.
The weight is 1408 g
